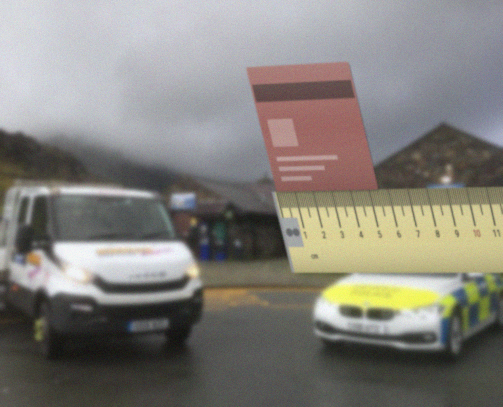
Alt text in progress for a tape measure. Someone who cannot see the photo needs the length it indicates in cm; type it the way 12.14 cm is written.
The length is 5.5 cm
